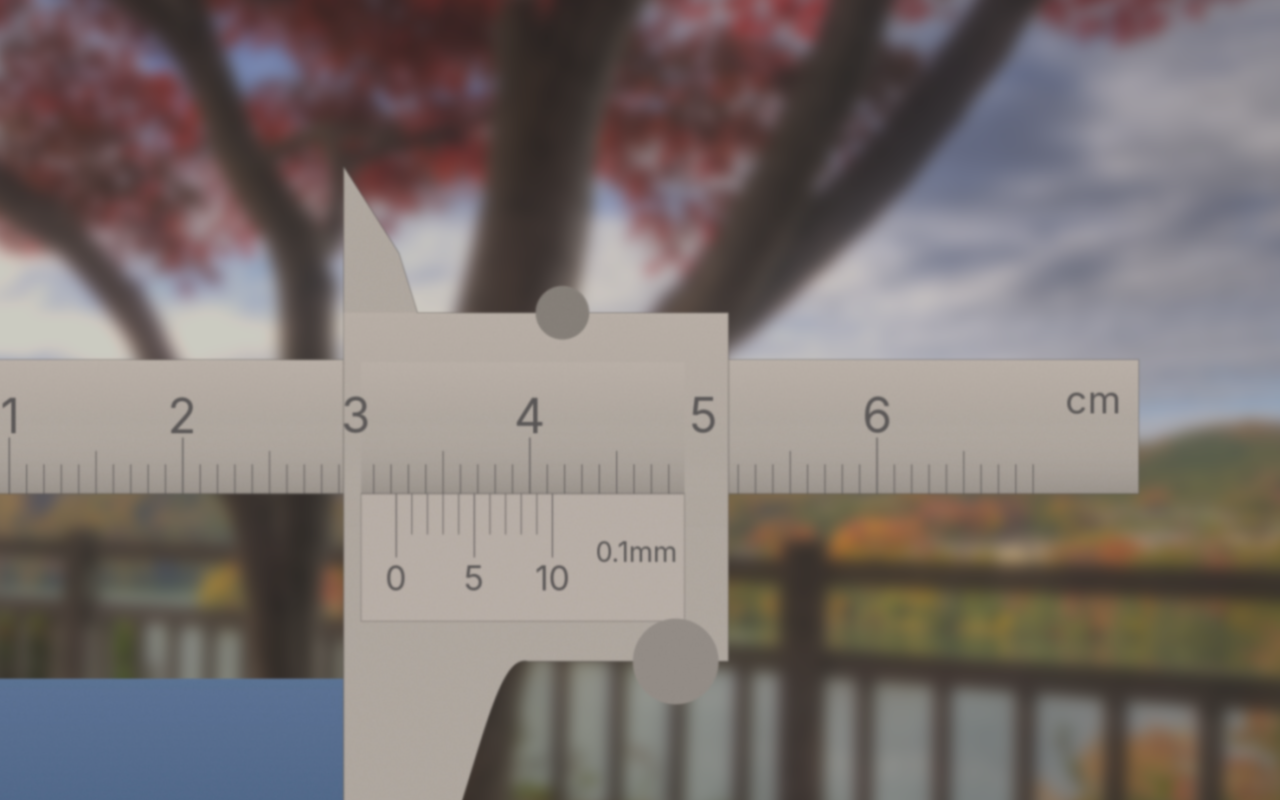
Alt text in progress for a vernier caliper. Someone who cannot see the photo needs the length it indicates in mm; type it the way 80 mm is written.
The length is 32.3 mm
